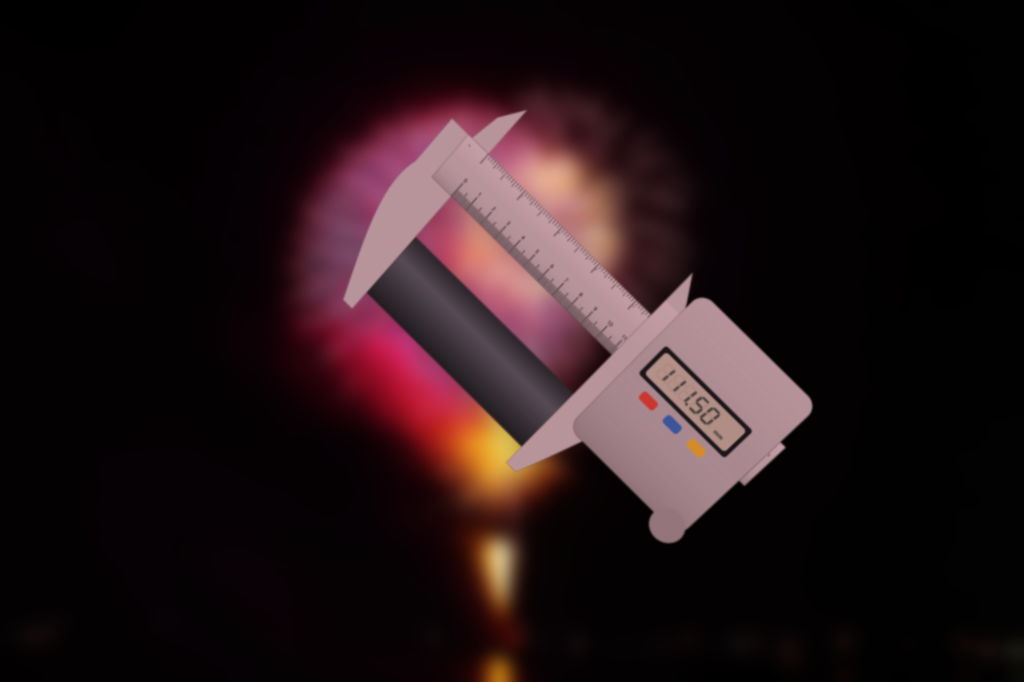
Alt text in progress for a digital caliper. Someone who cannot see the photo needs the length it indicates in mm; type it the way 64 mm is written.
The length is 111.50 mm
